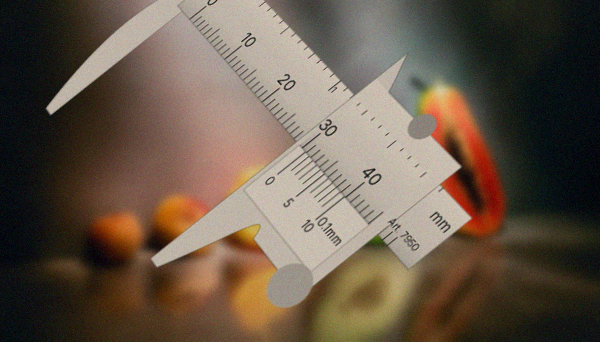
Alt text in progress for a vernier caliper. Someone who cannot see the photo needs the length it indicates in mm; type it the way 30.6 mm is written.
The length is 30.8 mm
